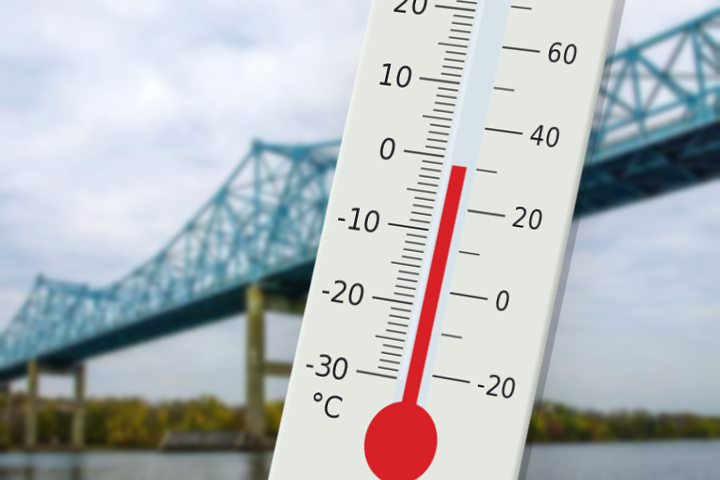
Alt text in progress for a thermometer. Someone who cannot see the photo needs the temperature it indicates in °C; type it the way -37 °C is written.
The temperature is -1 °C
